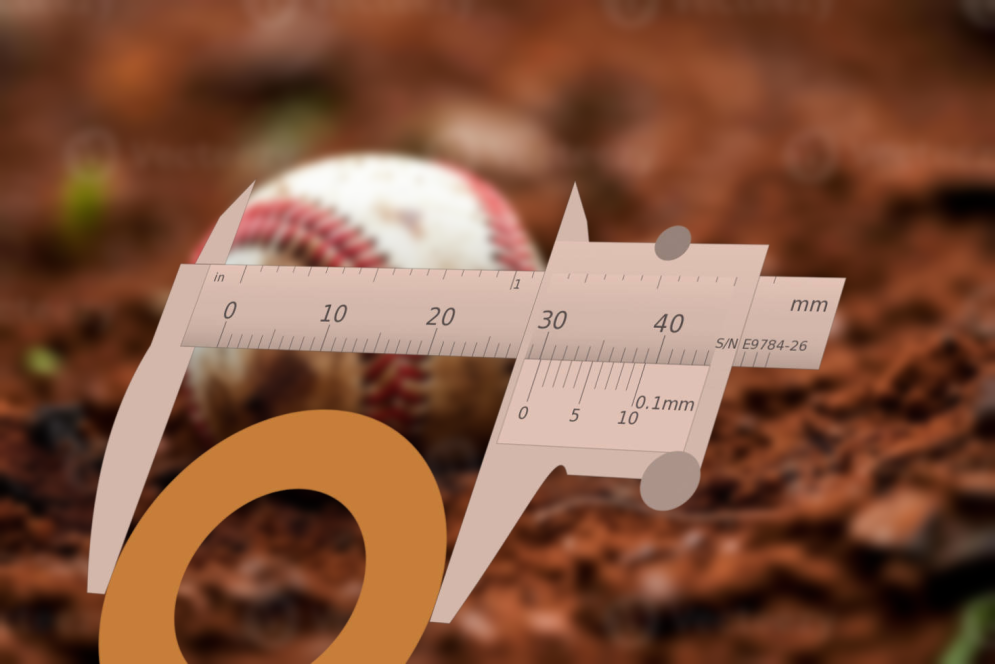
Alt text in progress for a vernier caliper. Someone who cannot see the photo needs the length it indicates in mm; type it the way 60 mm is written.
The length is 30.1 mm
